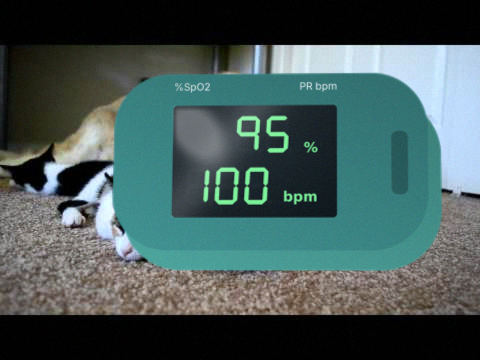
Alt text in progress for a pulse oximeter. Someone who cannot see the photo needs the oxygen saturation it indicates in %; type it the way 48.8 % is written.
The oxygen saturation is 95 %
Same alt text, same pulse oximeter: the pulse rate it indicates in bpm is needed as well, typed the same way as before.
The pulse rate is 100 bpm
